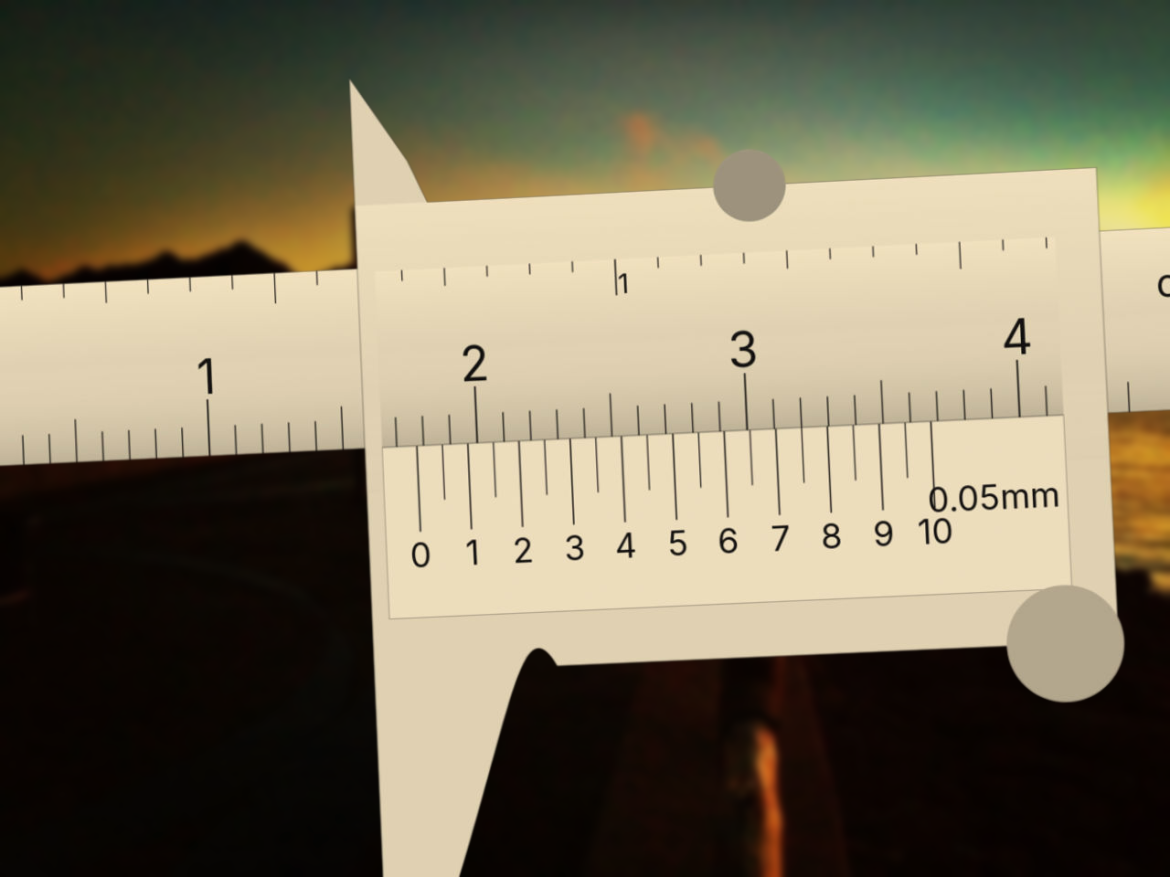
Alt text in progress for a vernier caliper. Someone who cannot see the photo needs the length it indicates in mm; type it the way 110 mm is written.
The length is 17.75 mm
